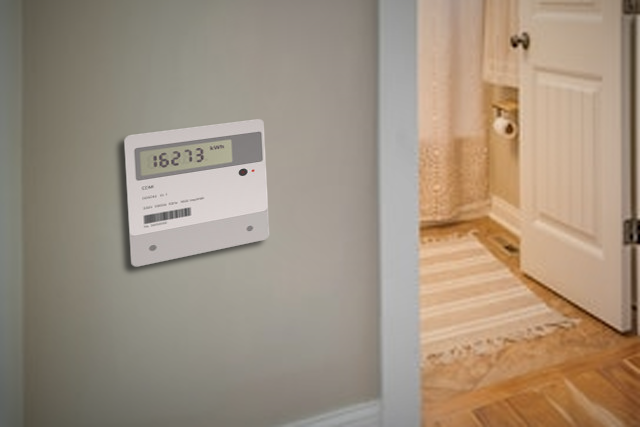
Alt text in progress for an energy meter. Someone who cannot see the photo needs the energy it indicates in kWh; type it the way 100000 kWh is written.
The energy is 16273 kWh
